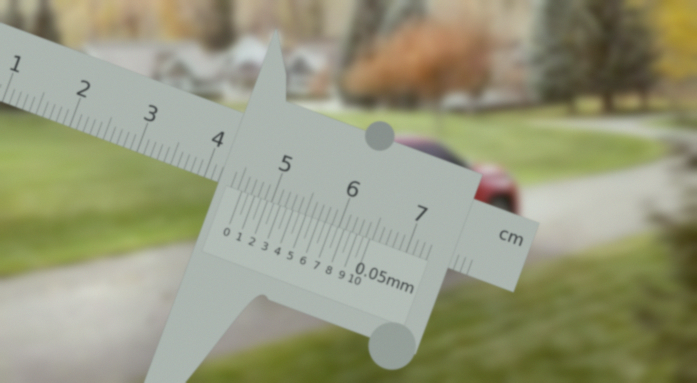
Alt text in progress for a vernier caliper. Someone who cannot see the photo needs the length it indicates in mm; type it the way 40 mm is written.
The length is 45.6 mm
